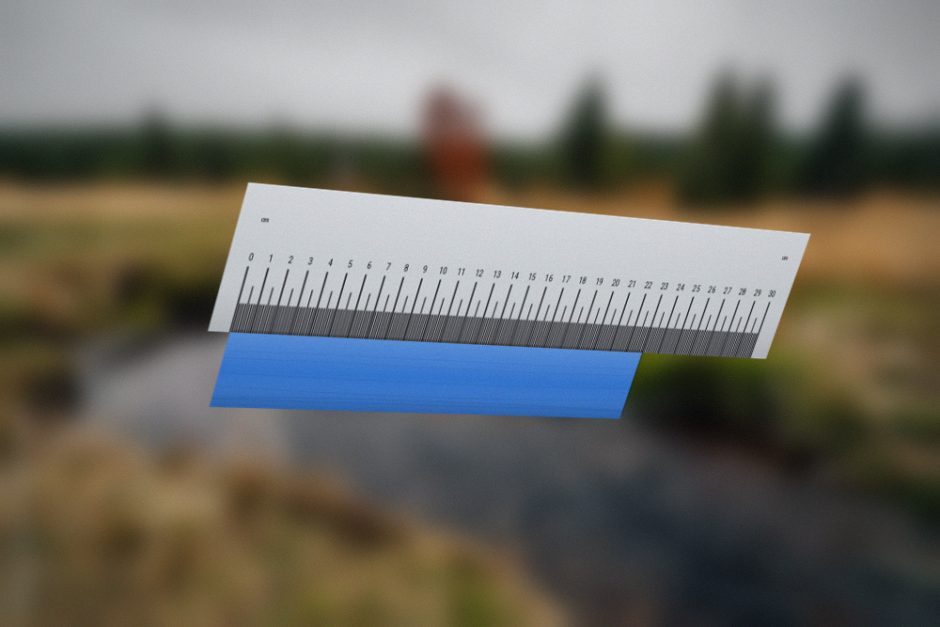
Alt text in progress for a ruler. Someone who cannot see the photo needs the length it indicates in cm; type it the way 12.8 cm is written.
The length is 23 cm
